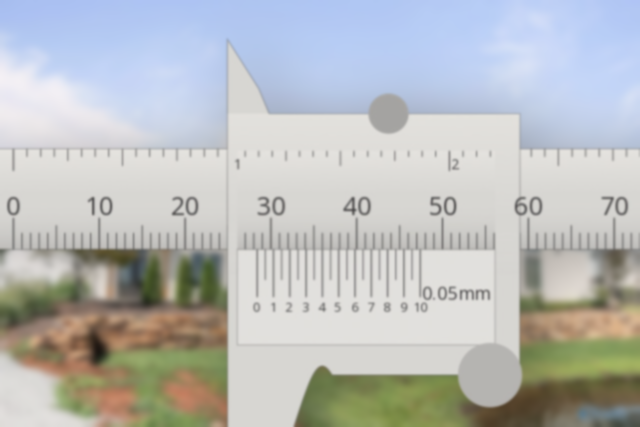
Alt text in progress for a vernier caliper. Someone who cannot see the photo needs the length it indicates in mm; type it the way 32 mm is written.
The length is 28.4 mm
